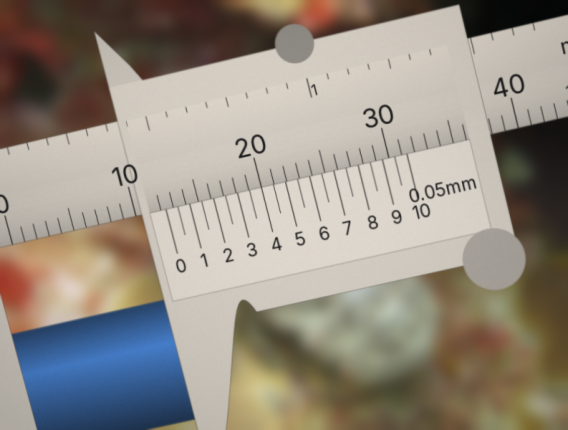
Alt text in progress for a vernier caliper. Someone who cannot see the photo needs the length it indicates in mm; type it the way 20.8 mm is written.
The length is 12.4 mm
